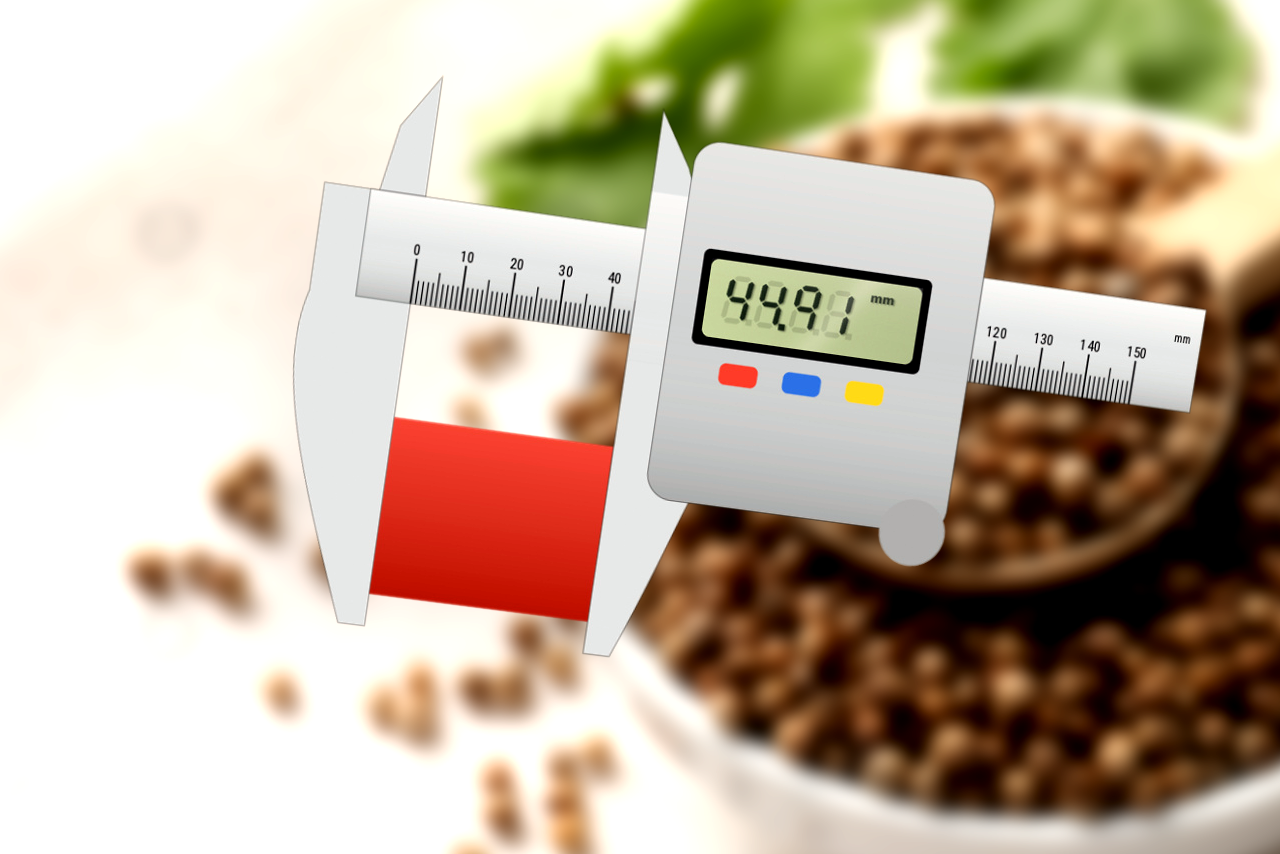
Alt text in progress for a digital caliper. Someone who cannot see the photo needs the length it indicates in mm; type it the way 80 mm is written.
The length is 44.91 mm
